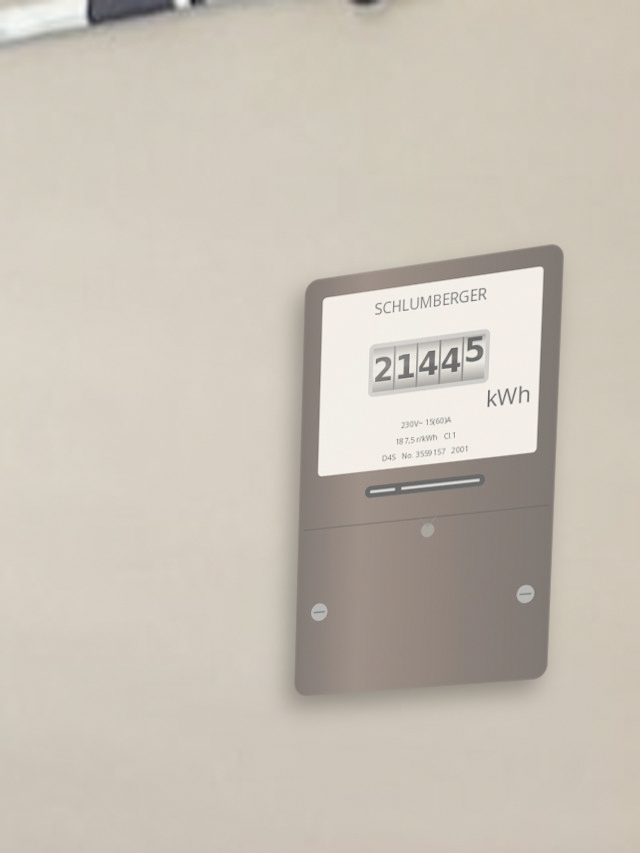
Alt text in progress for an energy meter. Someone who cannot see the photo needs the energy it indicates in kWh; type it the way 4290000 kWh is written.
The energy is 21445 kWh
